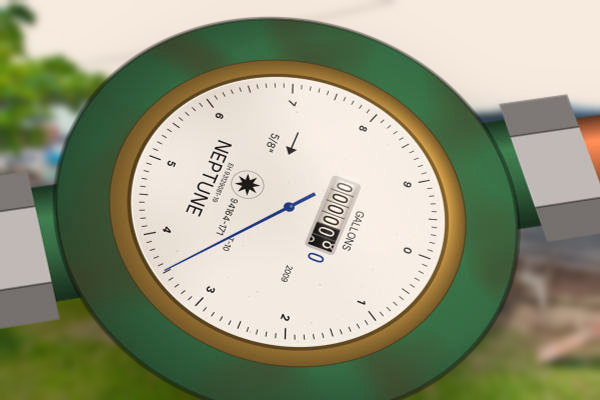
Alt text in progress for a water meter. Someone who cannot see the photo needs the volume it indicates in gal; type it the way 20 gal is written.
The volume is 83.5 gal
